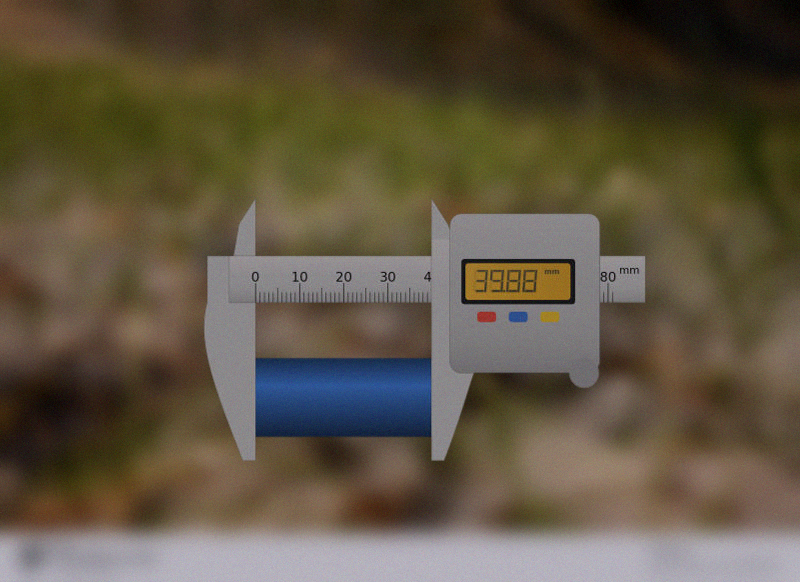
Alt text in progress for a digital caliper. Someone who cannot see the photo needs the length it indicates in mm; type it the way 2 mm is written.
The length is 39.88 mm
